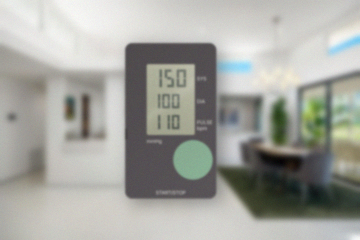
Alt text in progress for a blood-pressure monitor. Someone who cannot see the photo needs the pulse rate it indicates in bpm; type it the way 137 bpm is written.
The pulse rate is 110 bpm
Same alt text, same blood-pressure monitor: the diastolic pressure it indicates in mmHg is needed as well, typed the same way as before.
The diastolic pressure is 100 mmHg
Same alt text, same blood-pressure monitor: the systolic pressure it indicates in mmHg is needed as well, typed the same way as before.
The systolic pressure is 150 mmHg
